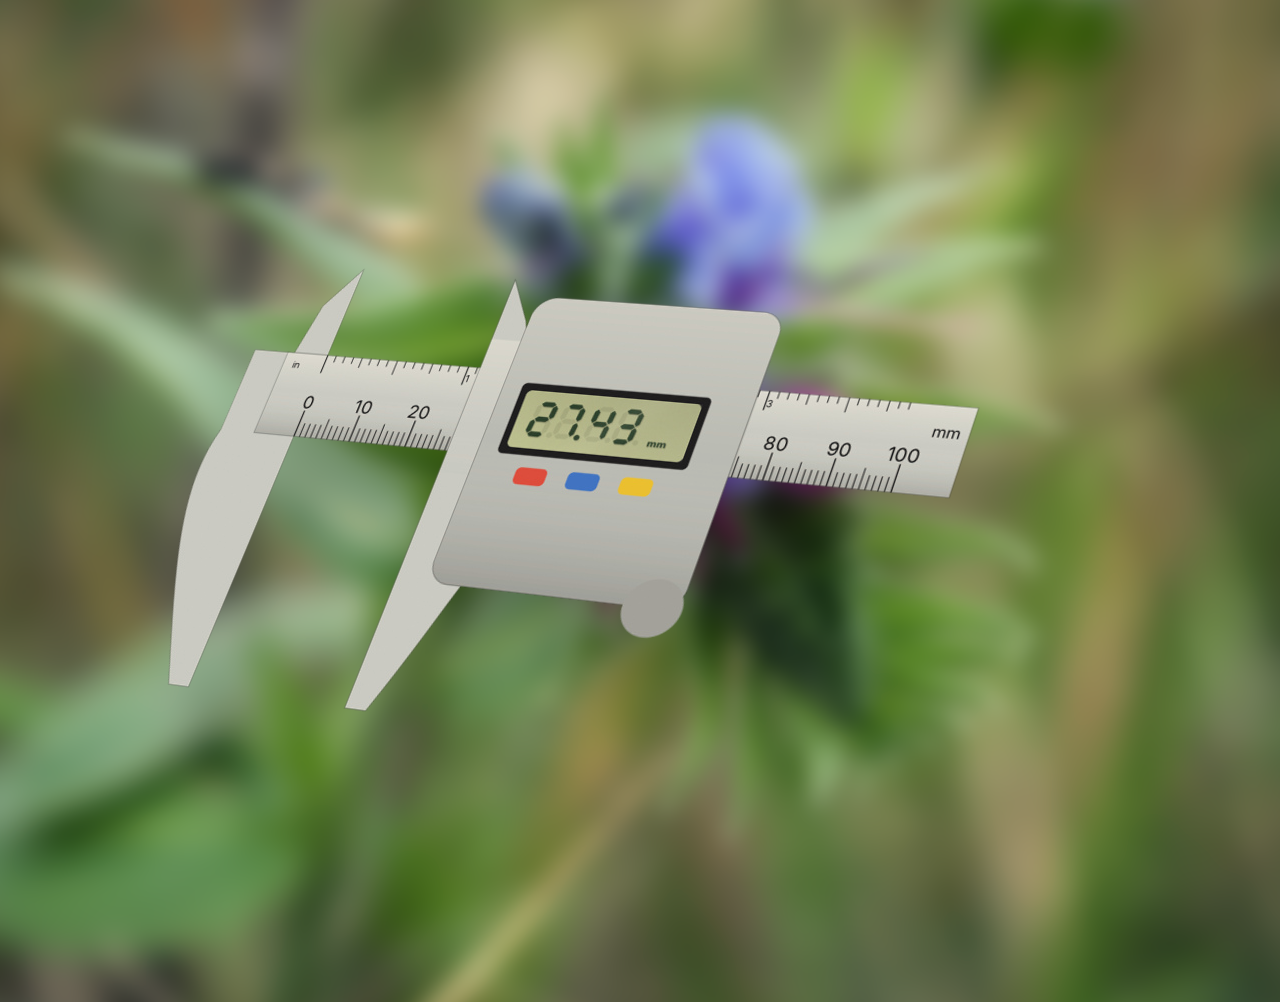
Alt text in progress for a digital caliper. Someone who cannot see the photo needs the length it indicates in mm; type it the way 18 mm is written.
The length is 27.43 mm
